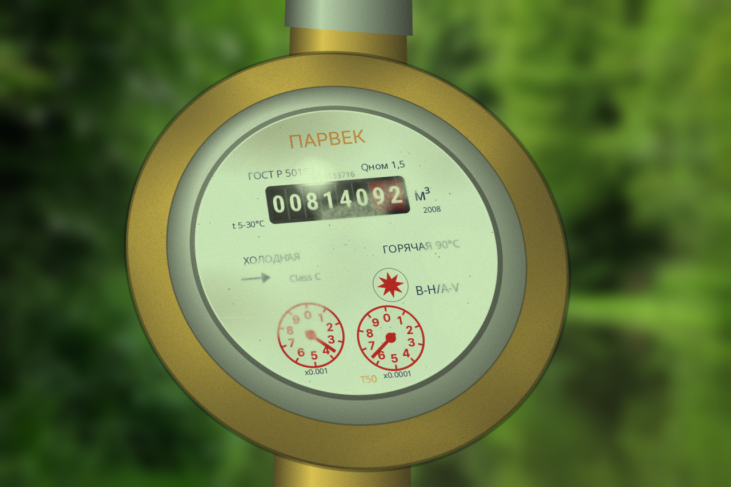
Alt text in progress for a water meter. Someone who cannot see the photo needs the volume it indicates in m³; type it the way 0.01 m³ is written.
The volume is 8140.9236 m³
